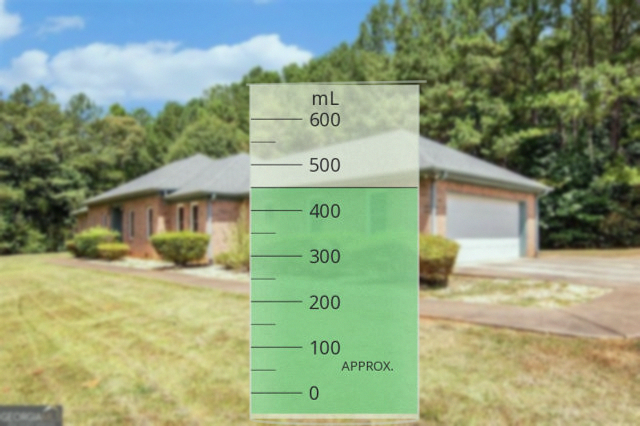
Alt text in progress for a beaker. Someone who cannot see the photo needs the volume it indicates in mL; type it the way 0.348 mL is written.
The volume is 450 mL
